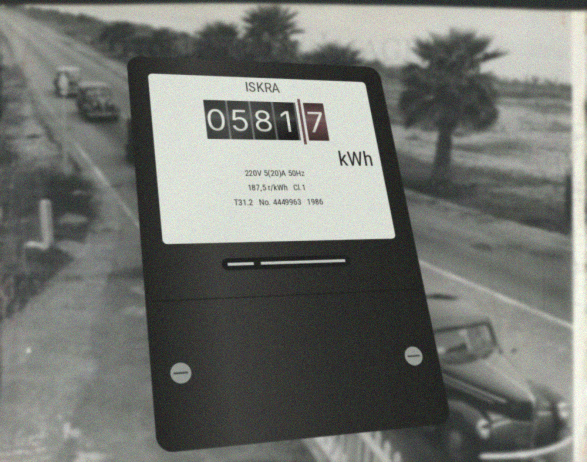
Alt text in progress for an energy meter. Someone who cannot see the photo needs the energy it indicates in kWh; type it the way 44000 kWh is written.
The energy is 581.7 kWh
